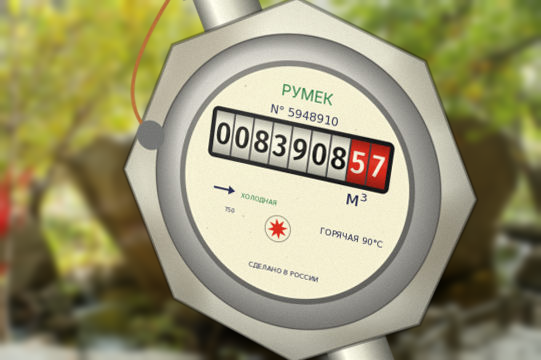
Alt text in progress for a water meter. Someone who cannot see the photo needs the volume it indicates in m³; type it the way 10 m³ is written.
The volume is 83908.57 m³
